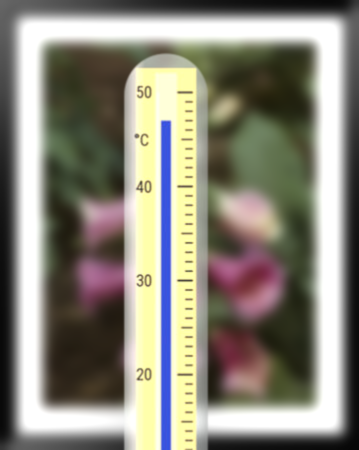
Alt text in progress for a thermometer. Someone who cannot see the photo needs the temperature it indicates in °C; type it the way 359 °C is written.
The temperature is 47 °C
